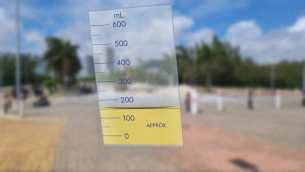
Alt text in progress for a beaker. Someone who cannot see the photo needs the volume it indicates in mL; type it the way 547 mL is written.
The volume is 150 mL
